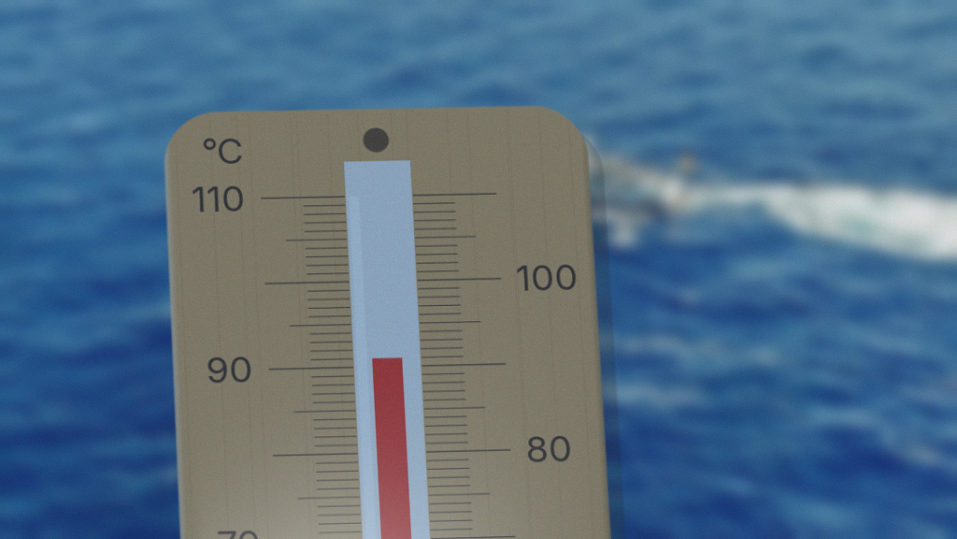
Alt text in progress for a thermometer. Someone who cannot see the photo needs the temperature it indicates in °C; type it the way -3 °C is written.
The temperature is 91 °C
